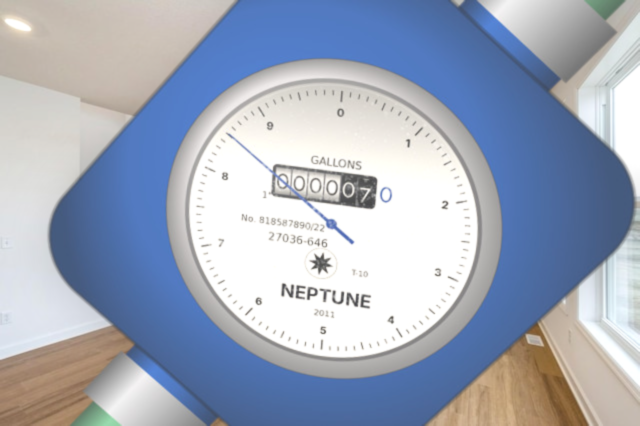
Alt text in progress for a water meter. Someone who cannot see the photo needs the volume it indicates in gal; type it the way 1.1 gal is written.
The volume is 68.5 gal
